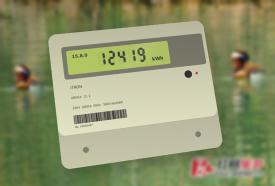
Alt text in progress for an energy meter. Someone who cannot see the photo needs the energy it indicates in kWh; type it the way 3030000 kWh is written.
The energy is 12419 kWh
